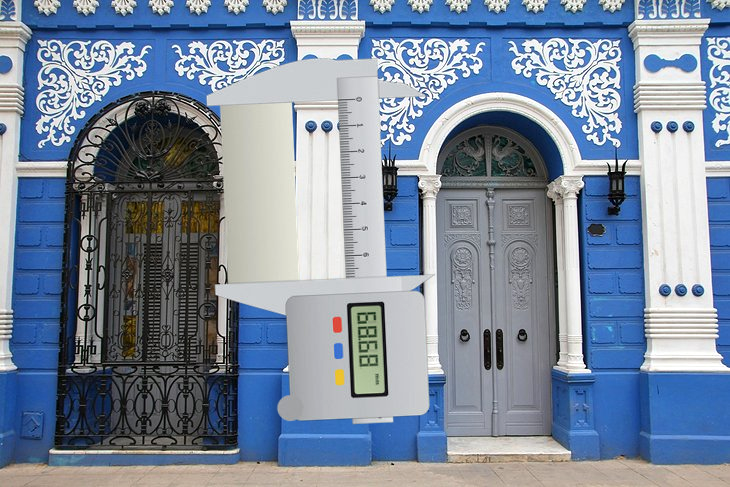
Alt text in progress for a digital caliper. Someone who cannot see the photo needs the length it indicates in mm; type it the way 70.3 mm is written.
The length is 68.68 mm
